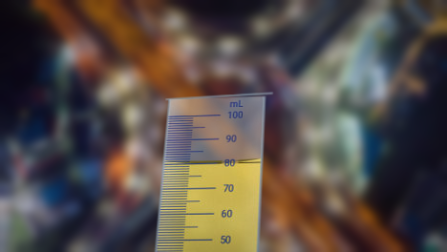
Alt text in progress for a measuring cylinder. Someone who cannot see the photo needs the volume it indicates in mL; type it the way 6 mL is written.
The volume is 80 mL
